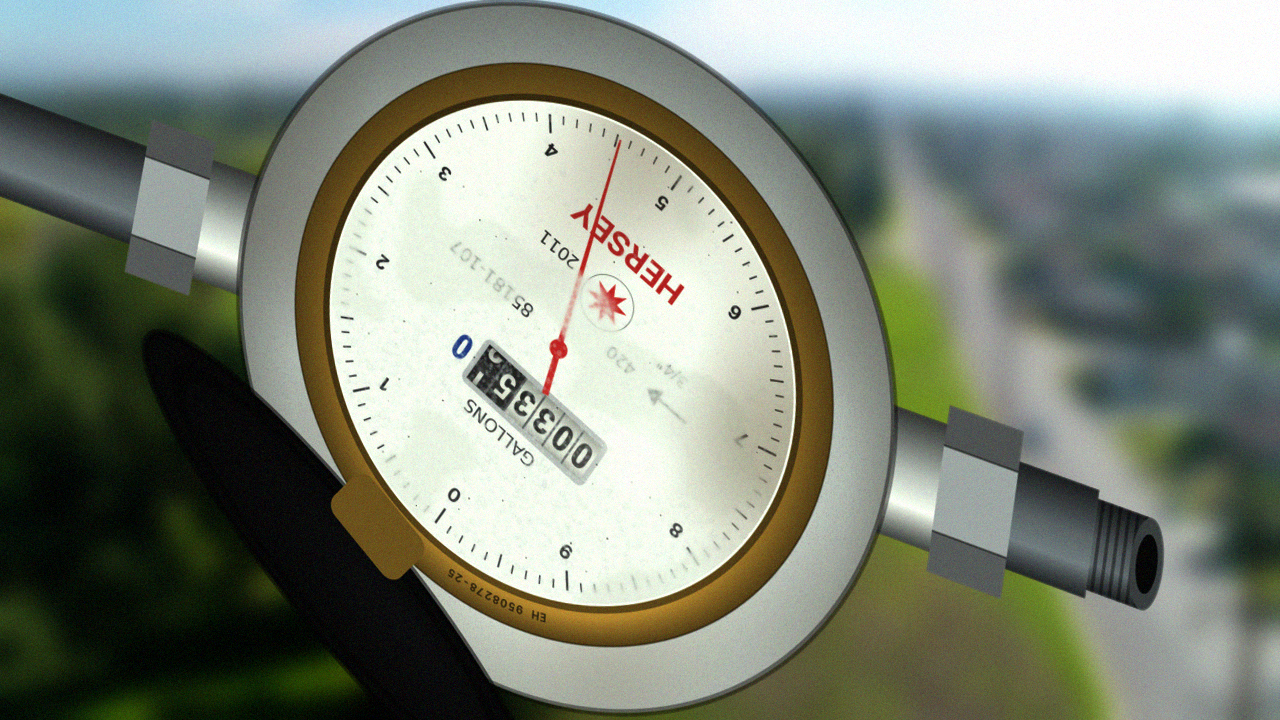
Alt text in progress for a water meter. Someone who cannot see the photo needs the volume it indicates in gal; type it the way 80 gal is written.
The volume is 33514.5 gal
